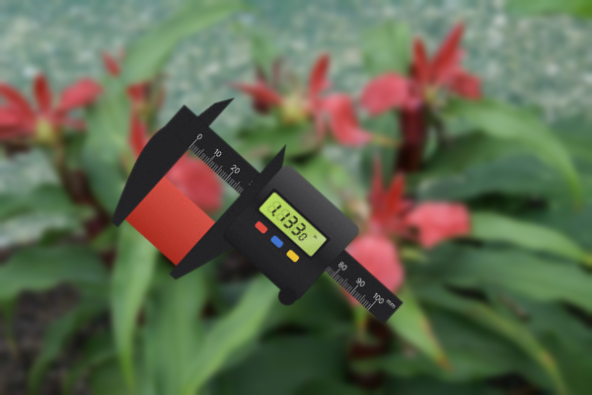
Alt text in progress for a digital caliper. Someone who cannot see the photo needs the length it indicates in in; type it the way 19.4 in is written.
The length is 1.1330 in
